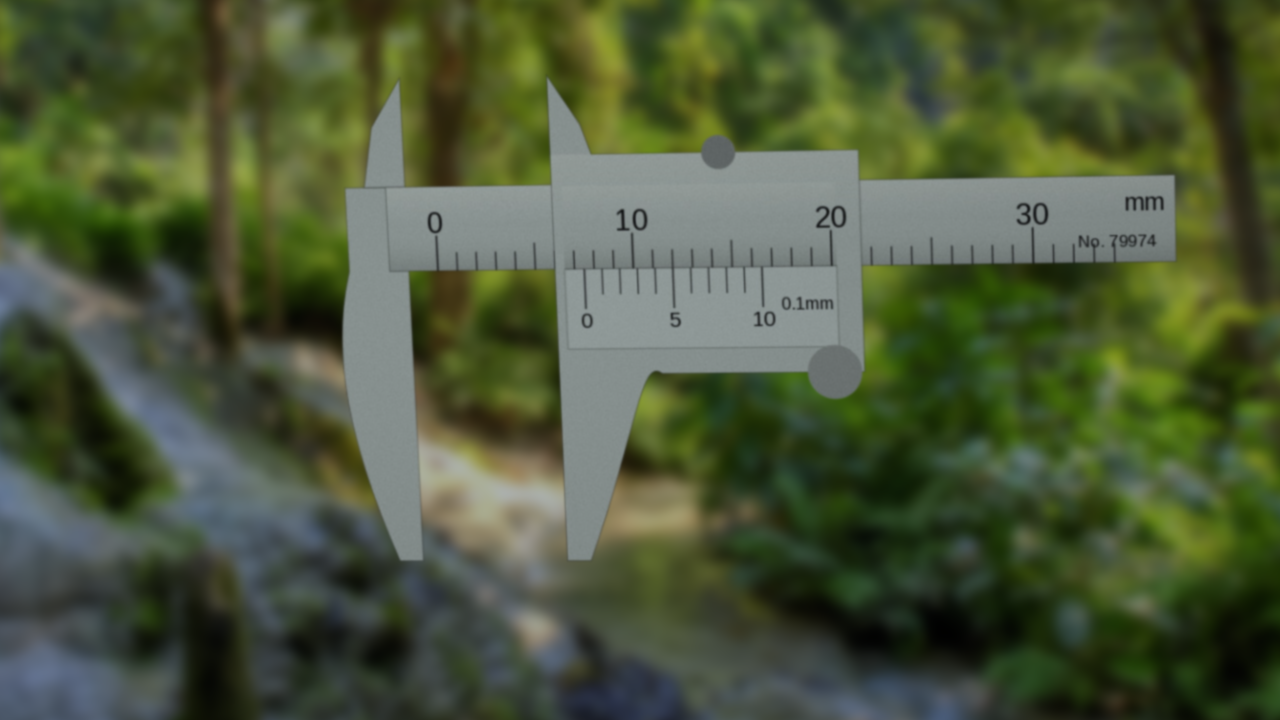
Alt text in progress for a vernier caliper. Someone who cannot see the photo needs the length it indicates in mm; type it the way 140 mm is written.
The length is 7.5 mm
